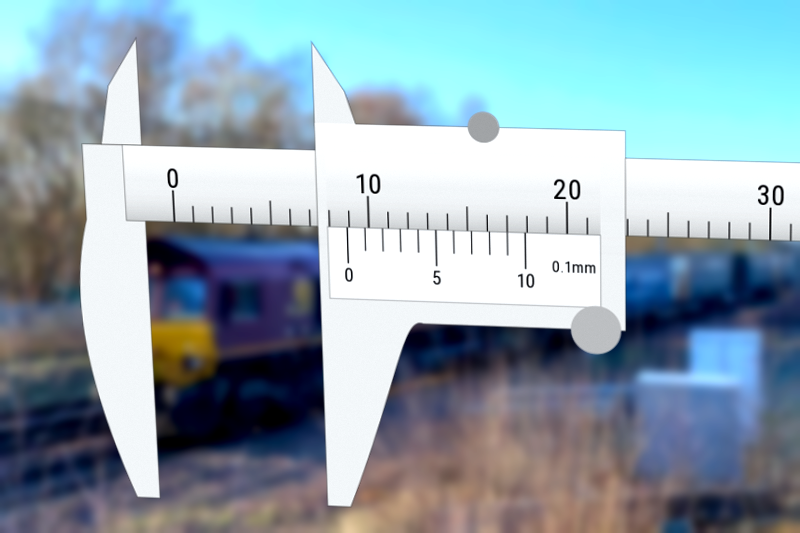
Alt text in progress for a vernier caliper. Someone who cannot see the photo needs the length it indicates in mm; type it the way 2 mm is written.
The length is 8.9 mm
